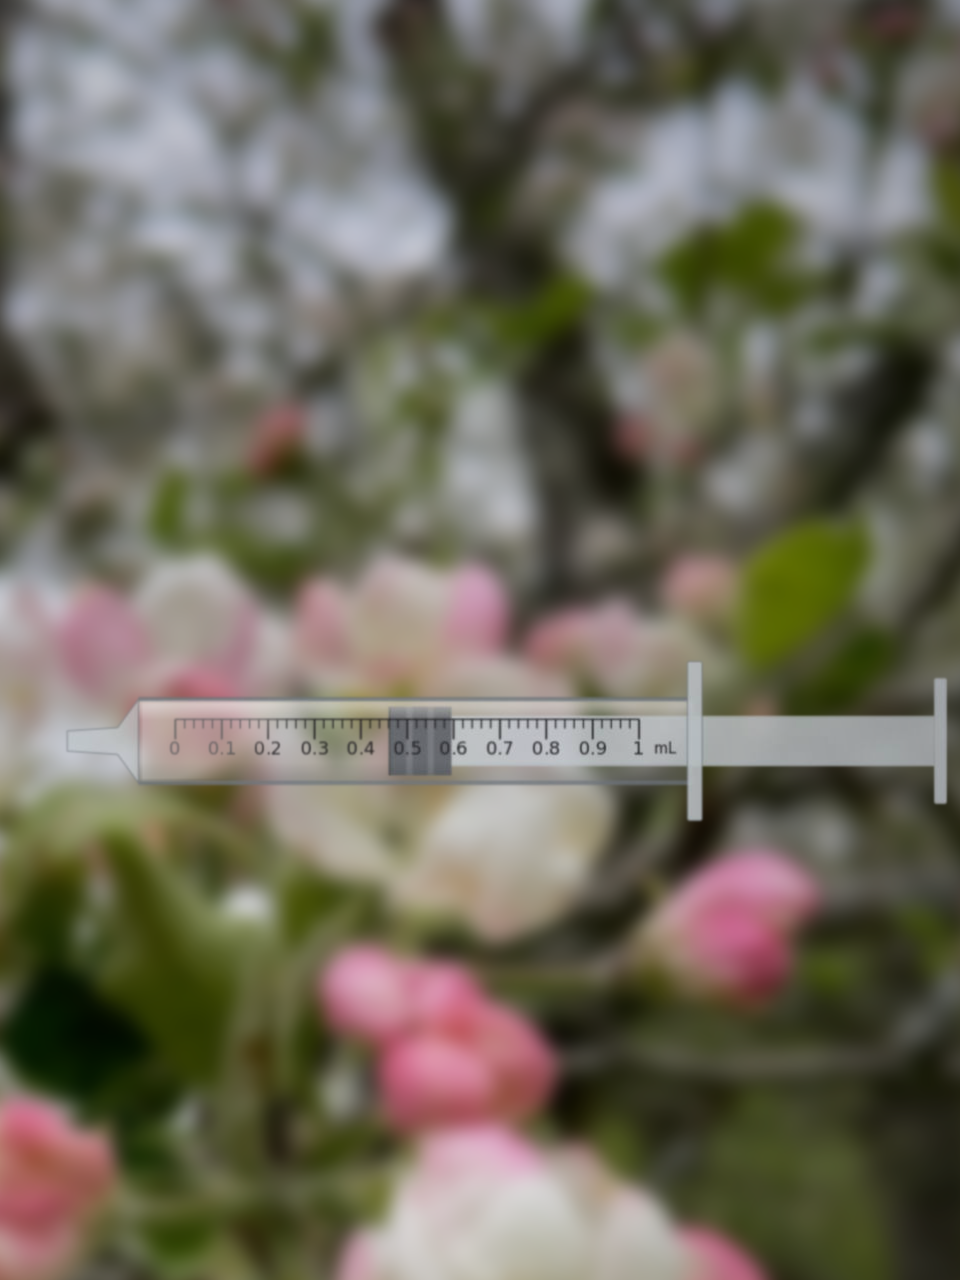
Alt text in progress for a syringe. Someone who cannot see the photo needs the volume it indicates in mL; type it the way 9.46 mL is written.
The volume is 0.46 mL
